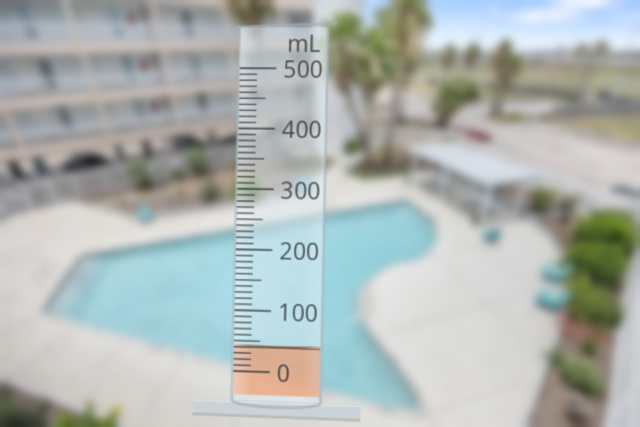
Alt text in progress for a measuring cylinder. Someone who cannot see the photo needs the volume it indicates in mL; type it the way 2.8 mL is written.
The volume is 40 mL
